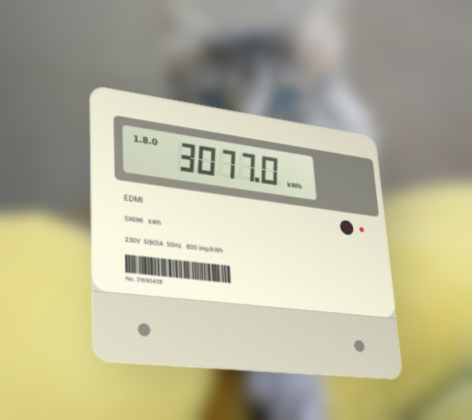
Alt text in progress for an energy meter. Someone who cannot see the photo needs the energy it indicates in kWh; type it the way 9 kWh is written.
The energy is 3077.0 kWh
